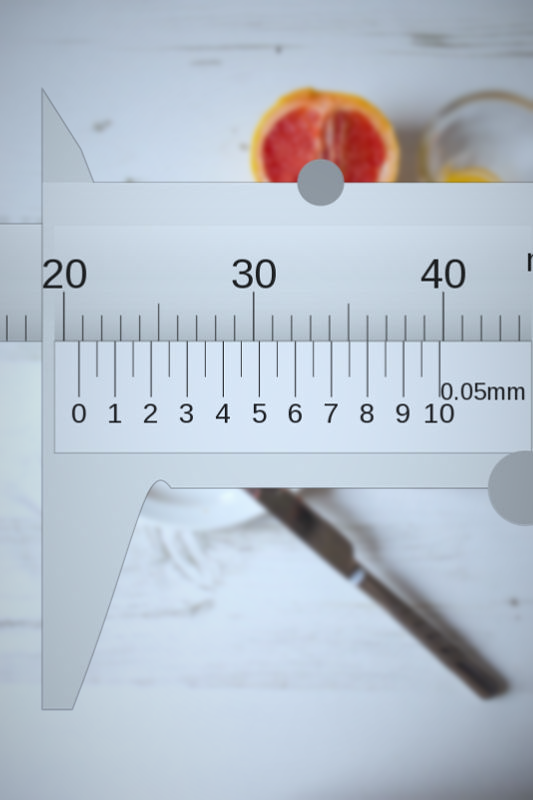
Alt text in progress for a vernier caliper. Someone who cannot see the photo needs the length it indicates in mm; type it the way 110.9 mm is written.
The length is 20.8 mm
